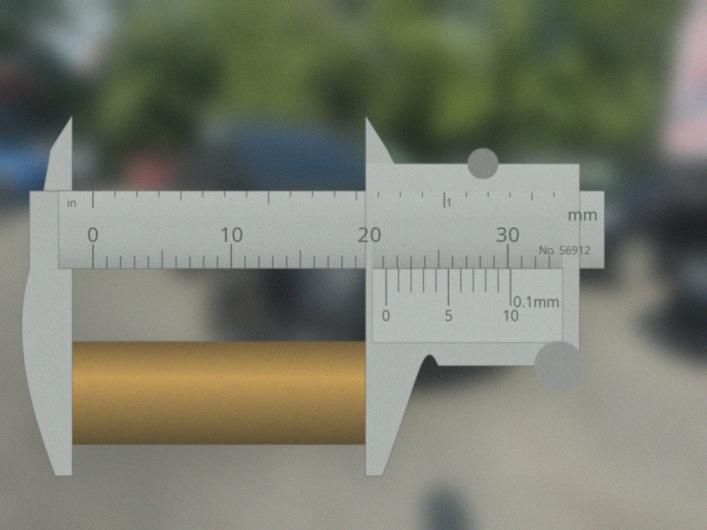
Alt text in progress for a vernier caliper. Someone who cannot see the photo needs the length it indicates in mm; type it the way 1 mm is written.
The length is 21.2 mm
